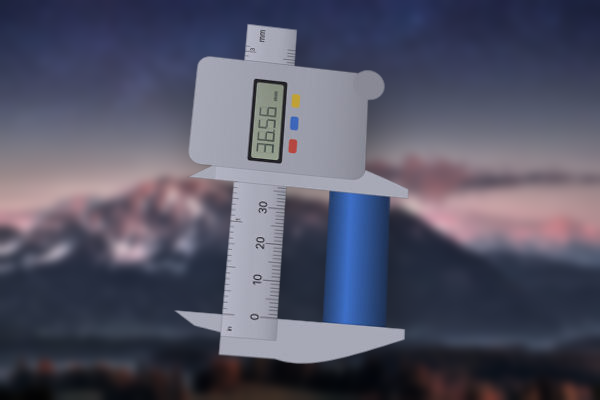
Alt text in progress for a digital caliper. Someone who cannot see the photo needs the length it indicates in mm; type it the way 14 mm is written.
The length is 36.56 mm
